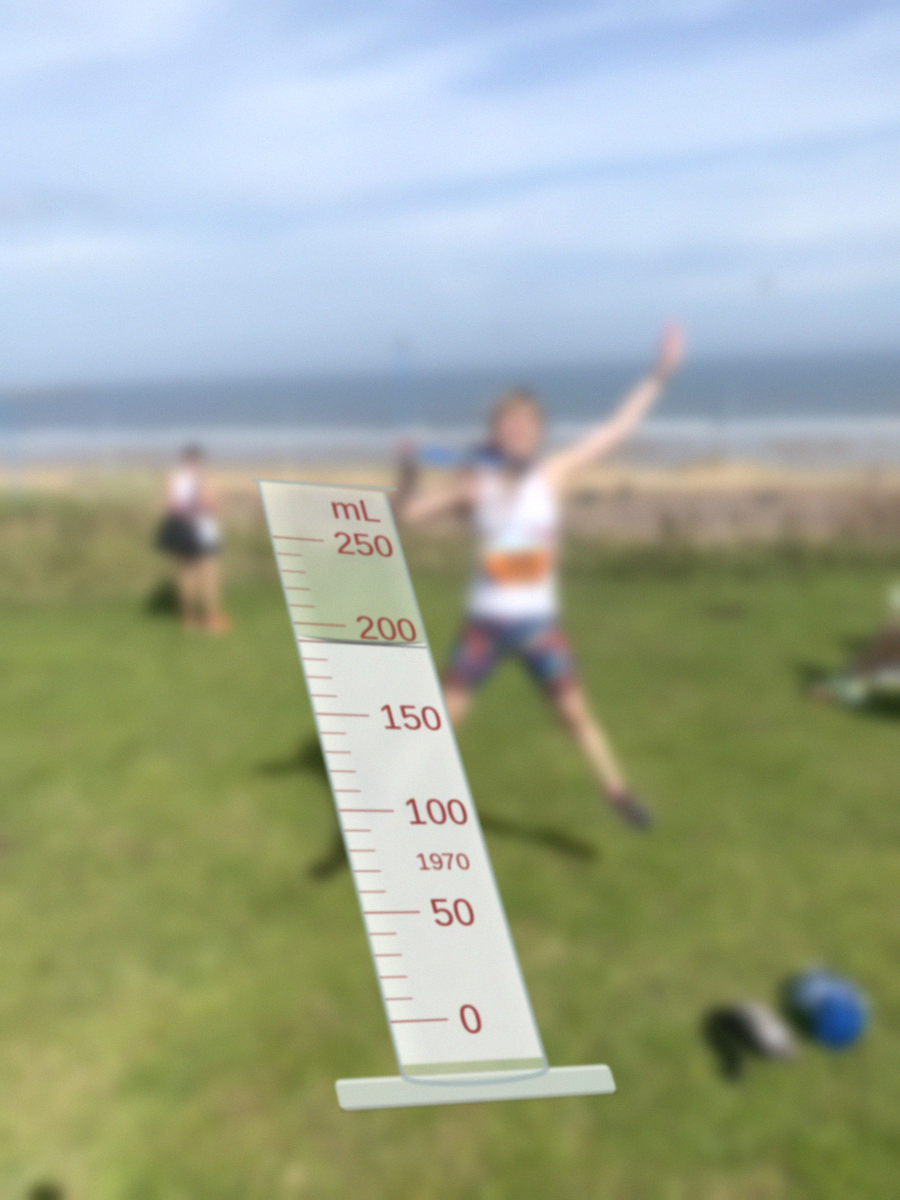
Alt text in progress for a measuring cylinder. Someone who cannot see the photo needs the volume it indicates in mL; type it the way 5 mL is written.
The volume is 190 mL
